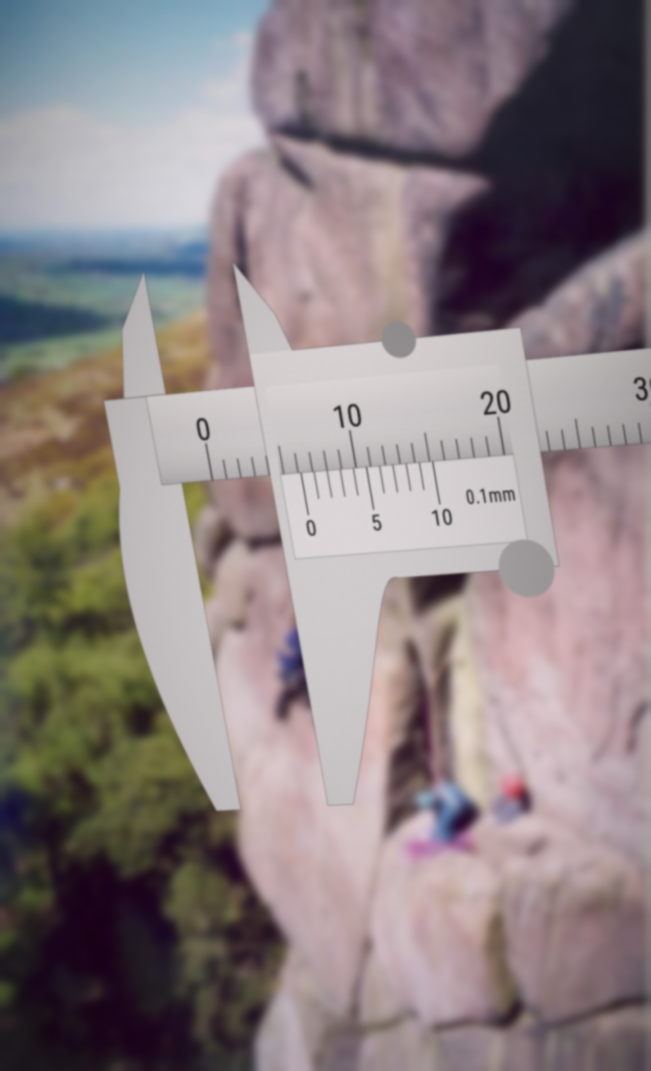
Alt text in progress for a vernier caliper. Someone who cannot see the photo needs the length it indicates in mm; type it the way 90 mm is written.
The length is 6.2 mm
